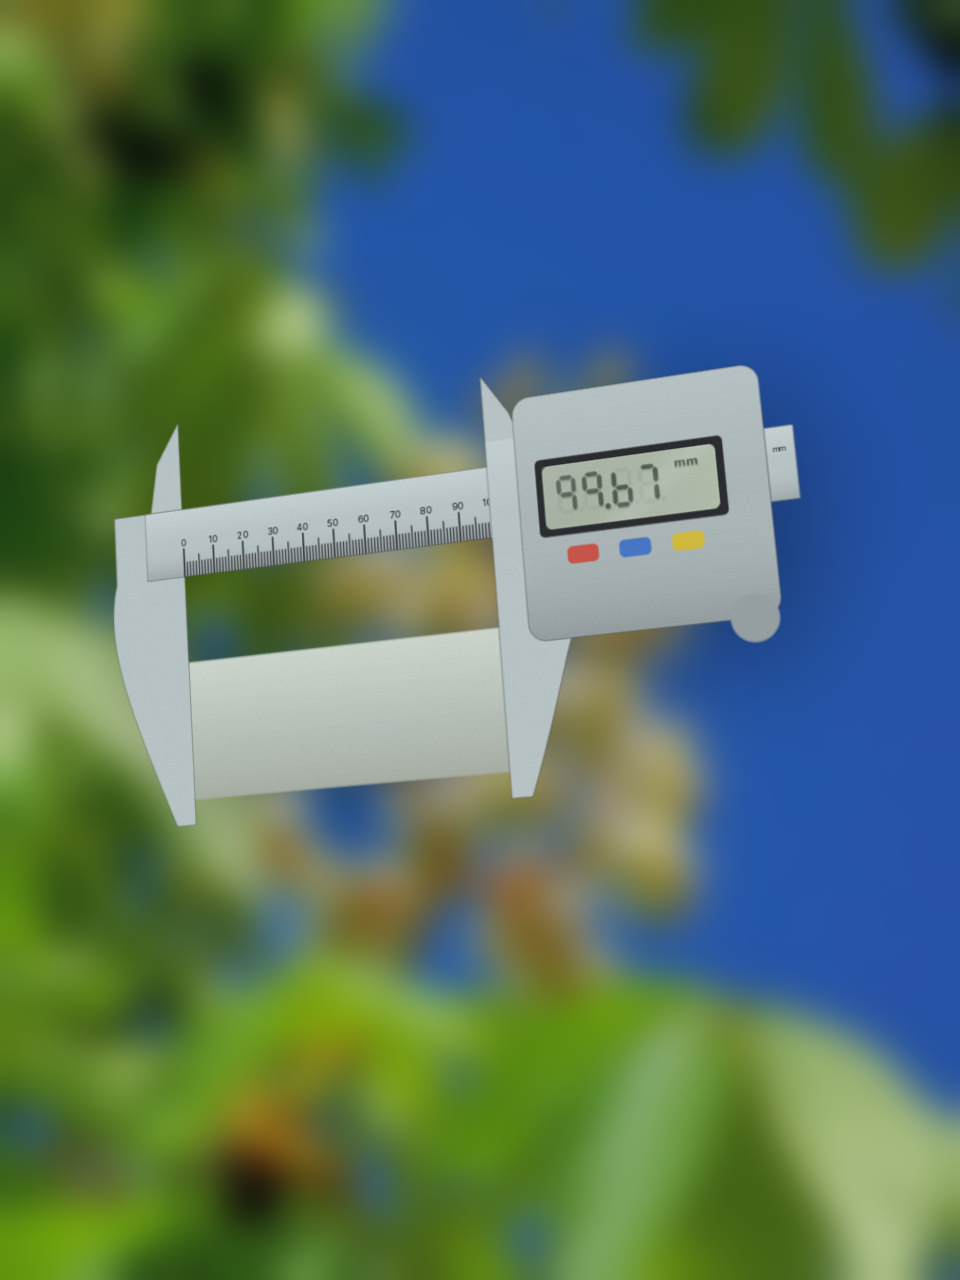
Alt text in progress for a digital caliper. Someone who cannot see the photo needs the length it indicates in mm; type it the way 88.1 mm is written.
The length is 99.67 mm
